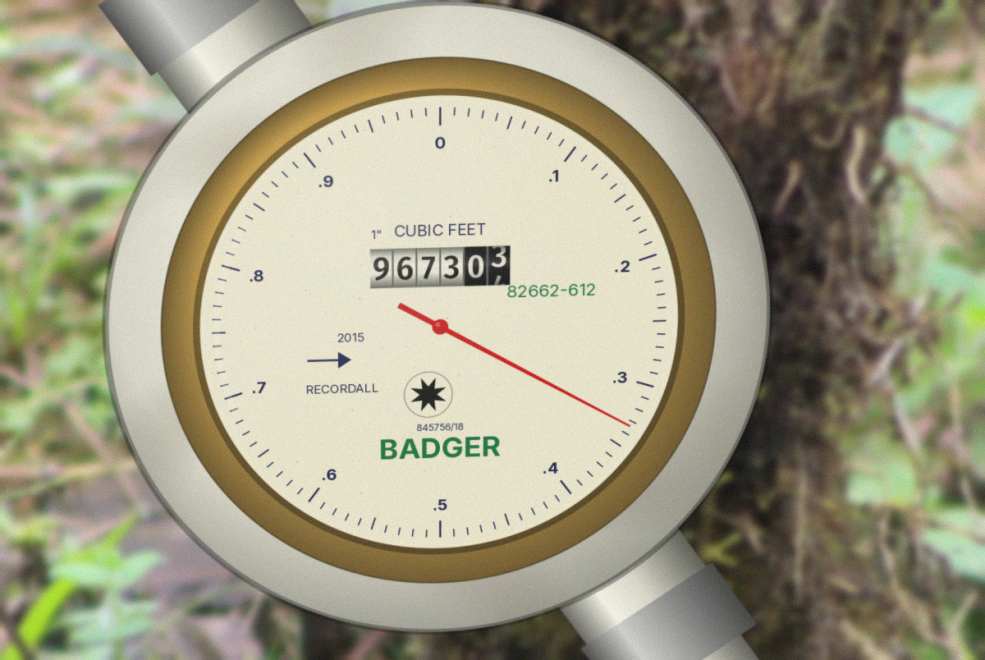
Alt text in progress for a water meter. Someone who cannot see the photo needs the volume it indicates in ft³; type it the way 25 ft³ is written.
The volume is 967303.33 ft³
